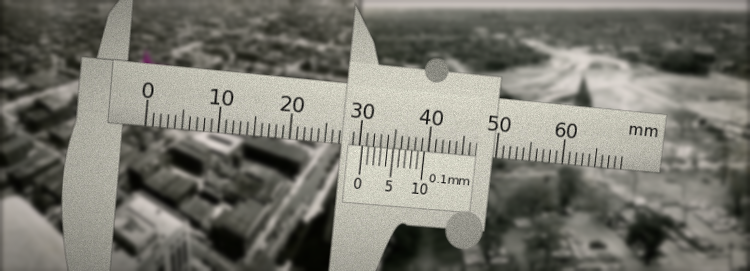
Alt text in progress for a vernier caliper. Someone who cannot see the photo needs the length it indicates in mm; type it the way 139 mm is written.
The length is 30.4 mm
